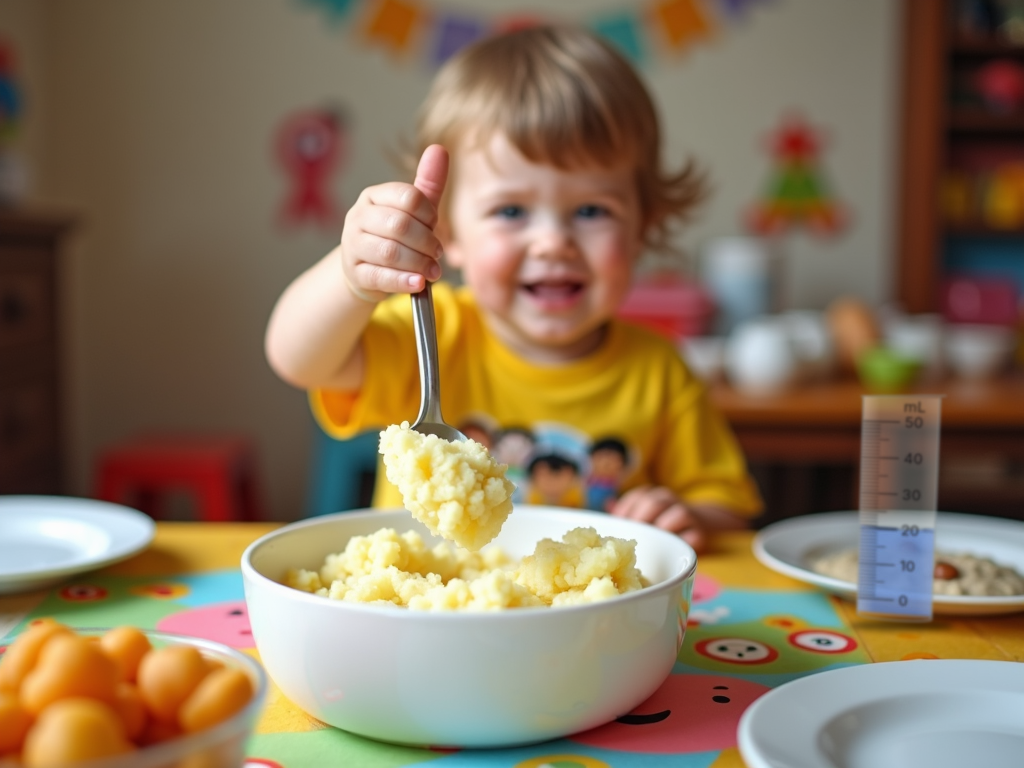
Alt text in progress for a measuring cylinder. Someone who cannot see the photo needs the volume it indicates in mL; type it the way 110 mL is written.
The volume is 20 mL
